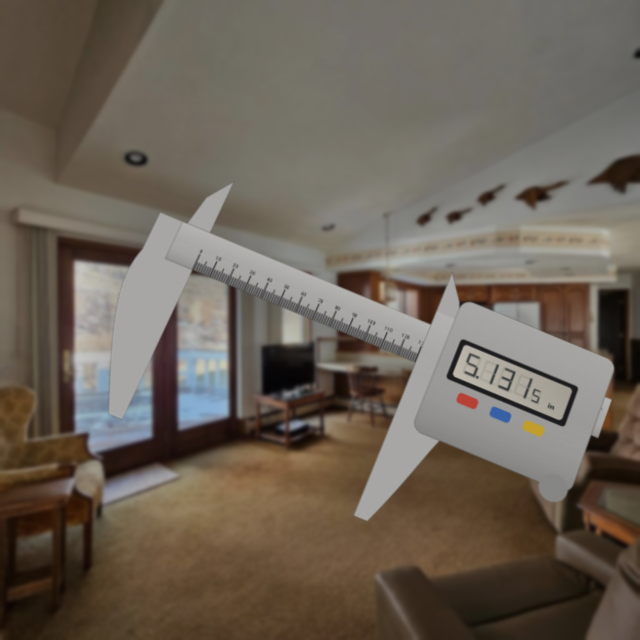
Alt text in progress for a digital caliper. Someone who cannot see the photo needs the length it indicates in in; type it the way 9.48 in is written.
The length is 5.1315 in
